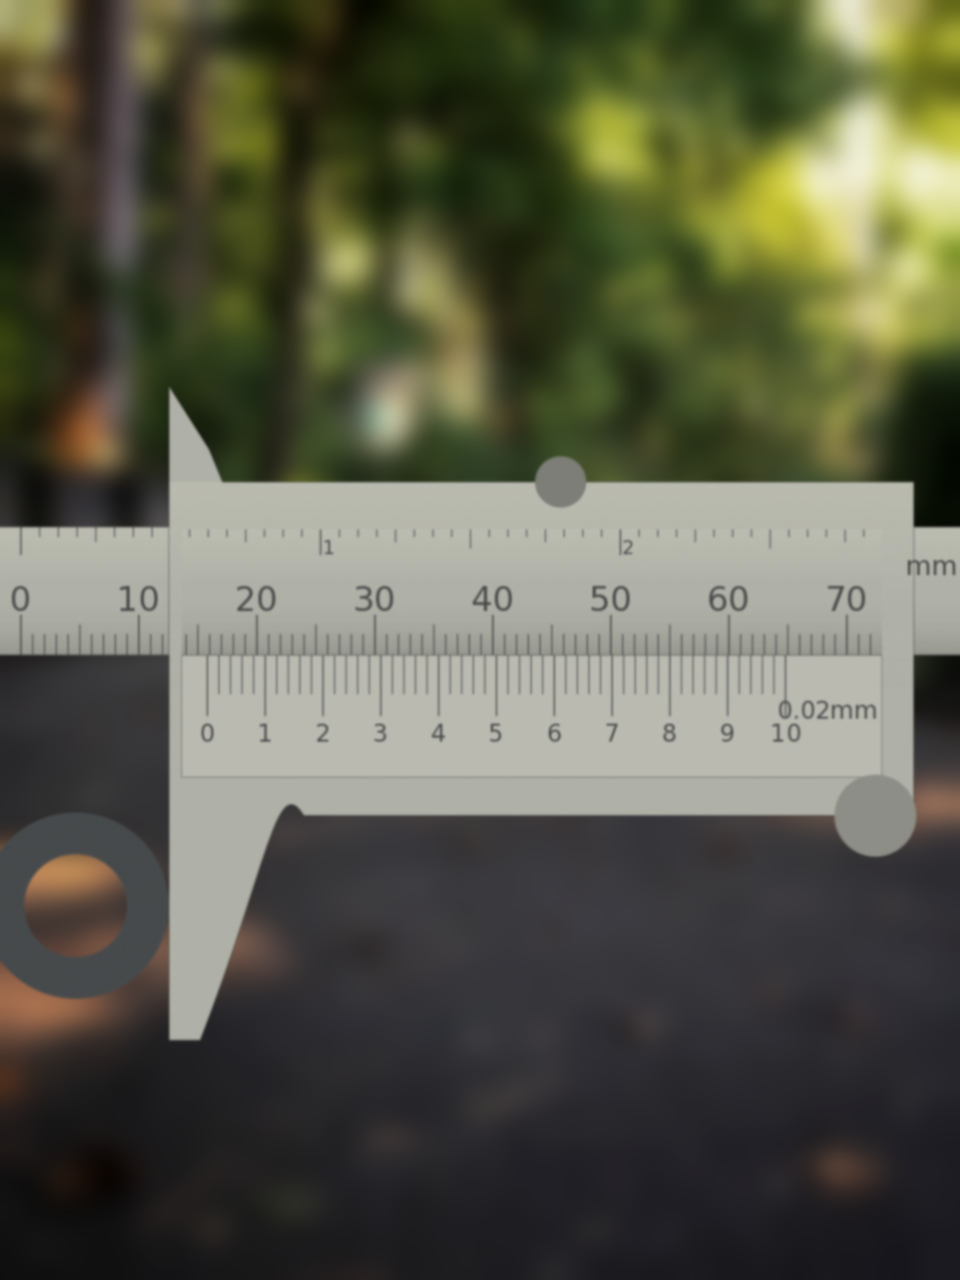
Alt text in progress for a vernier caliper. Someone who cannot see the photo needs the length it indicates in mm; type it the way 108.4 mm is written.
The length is 15.8 mm
